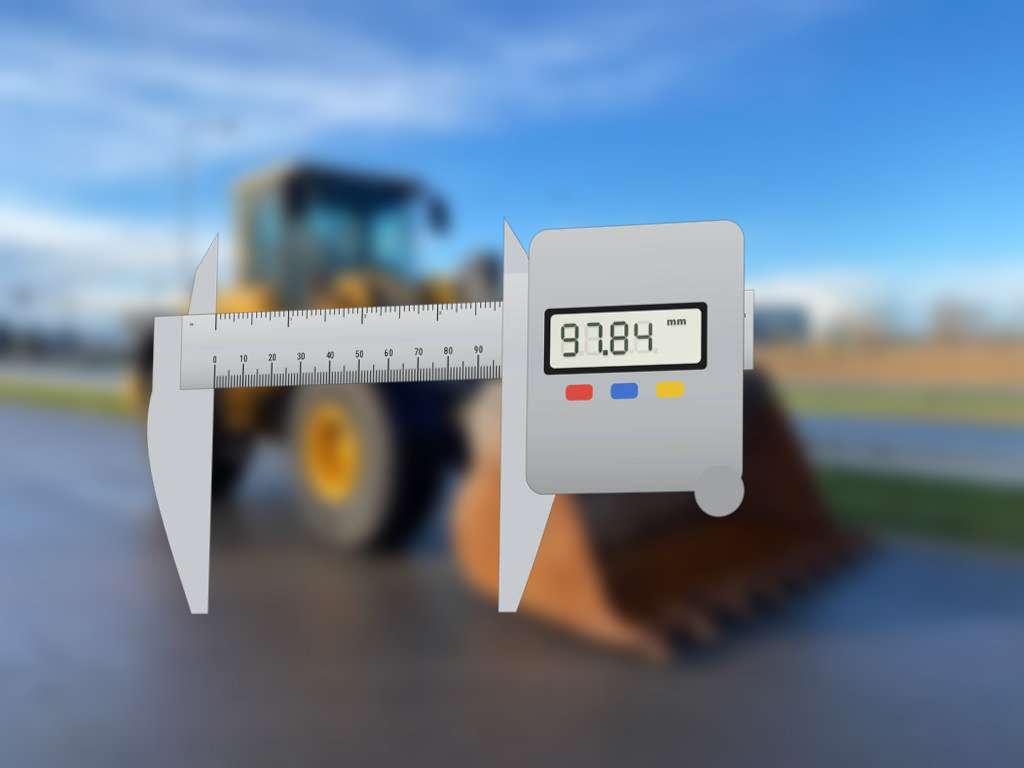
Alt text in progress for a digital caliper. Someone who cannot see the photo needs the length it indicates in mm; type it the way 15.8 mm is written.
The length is 97.84 mm
